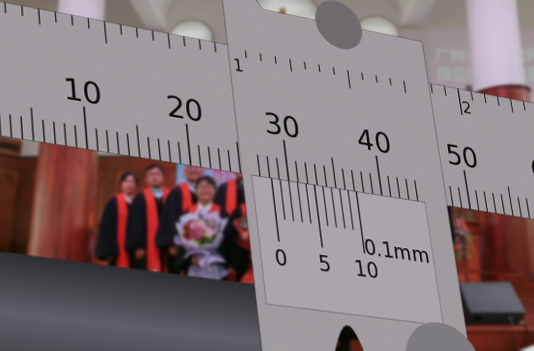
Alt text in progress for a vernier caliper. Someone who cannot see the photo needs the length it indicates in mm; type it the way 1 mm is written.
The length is 28.2 mm
